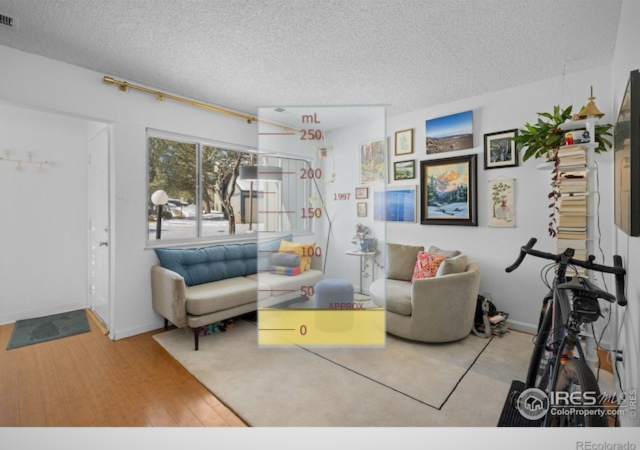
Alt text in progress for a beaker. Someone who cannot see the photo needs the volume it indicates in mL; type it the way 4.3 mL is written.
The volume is 25 mL
